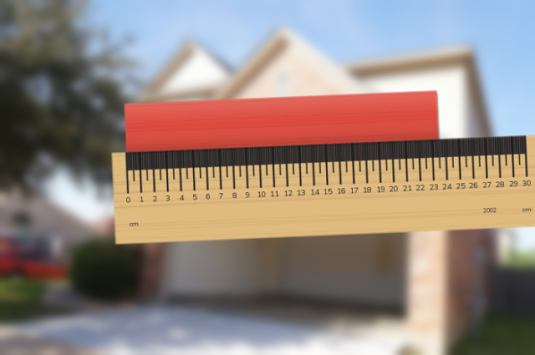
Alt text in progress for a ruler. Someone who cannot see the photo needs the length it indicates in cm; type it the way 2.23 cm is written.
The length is 23.5 cm
